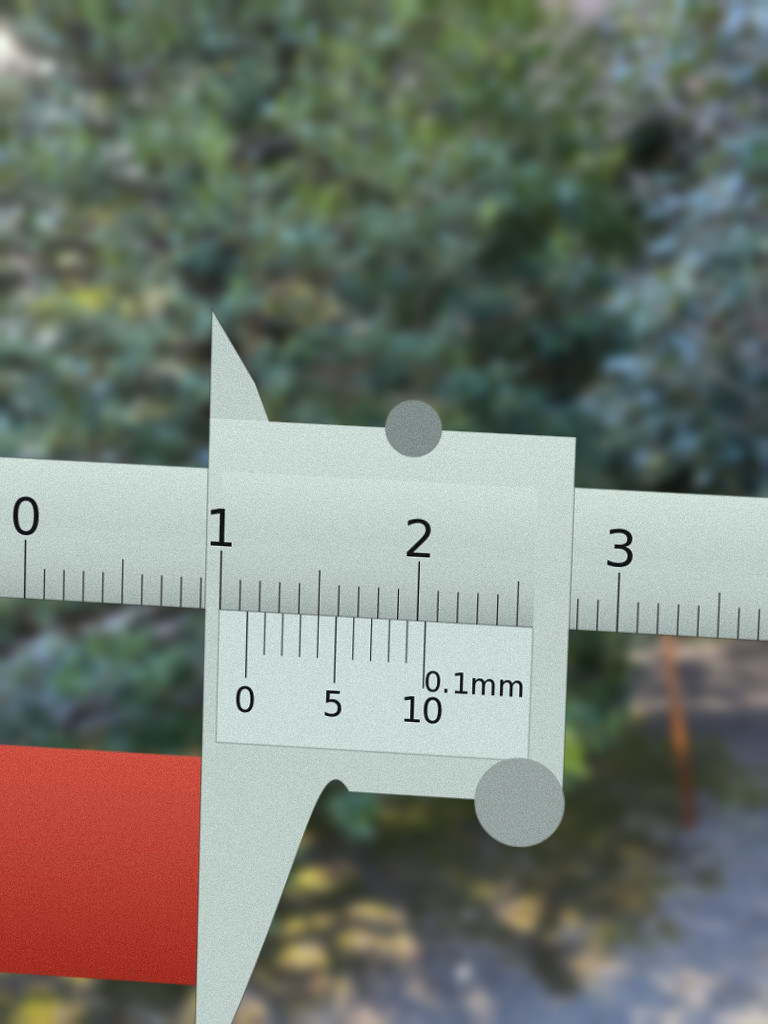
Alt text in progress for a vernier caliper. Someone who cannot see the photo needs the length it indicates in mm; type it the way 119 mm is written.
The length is 11.4 mm
